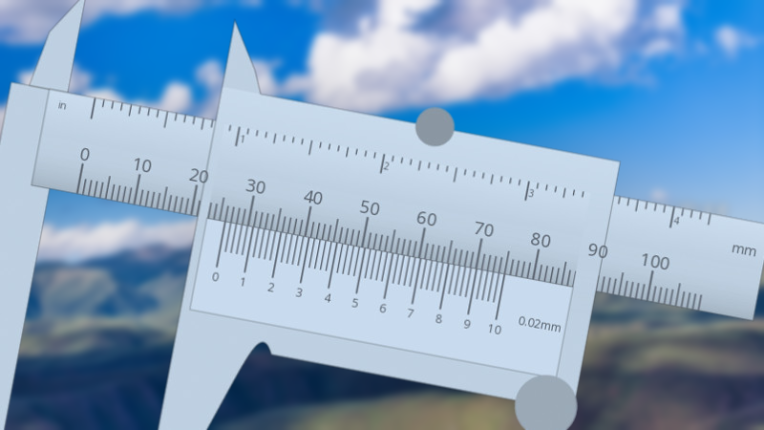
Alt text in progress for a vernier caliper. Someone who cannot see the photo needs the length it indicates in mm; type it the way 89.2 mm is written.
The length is 26.0 mm
